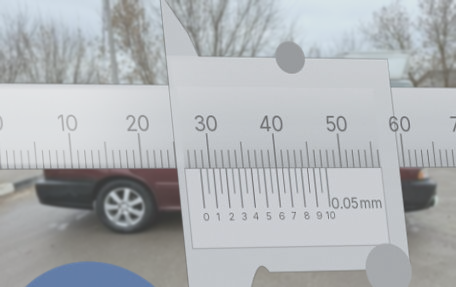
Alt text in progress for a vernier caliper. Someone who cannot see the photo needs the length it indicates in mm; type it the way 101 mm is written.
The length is 28.6 mm
